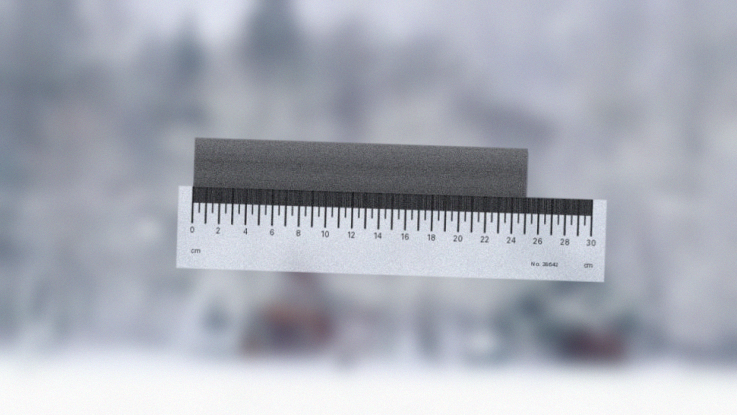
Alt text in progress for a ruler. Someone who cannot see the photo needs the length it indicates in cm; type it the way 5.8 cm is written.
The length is 25 cm
